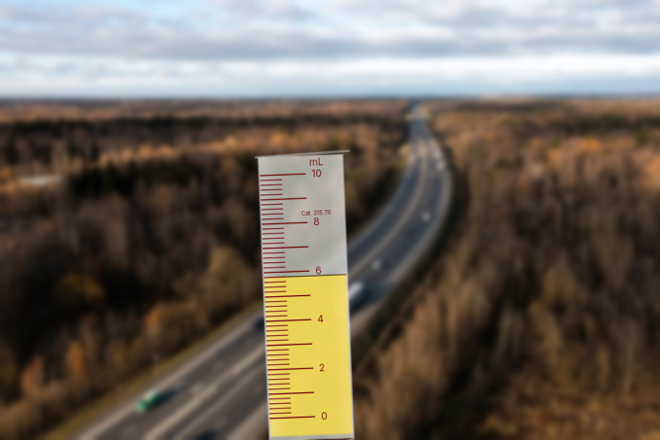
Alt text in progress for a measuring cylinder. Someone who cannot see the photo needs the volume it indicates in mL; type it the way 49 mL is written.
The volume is 5.8 mL
